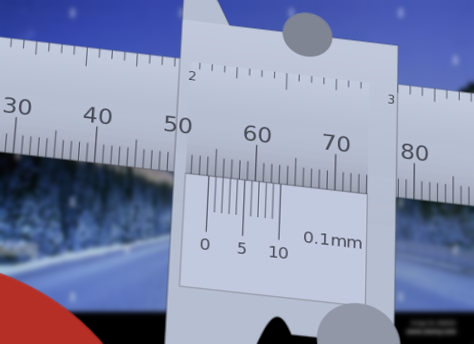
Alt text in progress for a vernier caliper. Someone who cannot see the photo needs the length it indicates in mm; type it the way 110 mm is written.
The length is 54.2 mm
